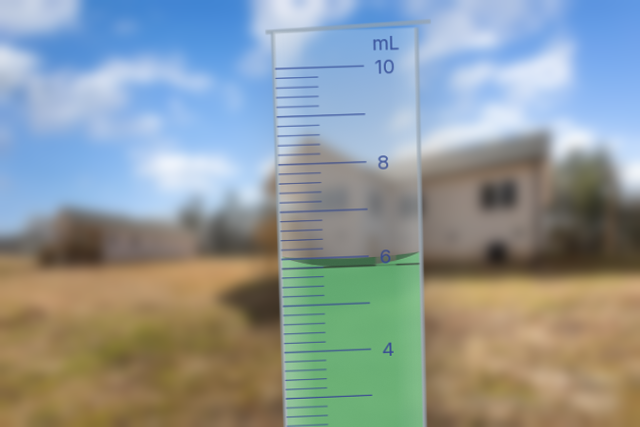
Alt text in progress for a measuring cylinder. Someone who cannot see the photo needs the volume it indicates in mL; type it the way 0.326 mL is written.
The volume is 5.8 mL
